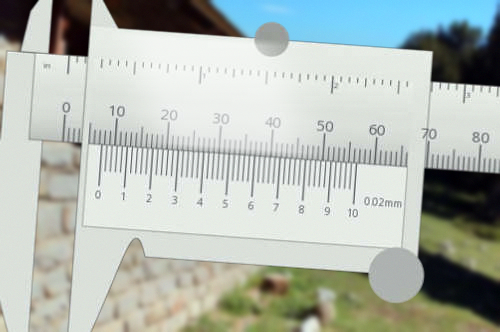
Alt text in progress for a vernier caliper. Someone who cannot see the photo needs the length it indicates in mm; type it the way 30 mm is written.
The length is 7.5 mm
